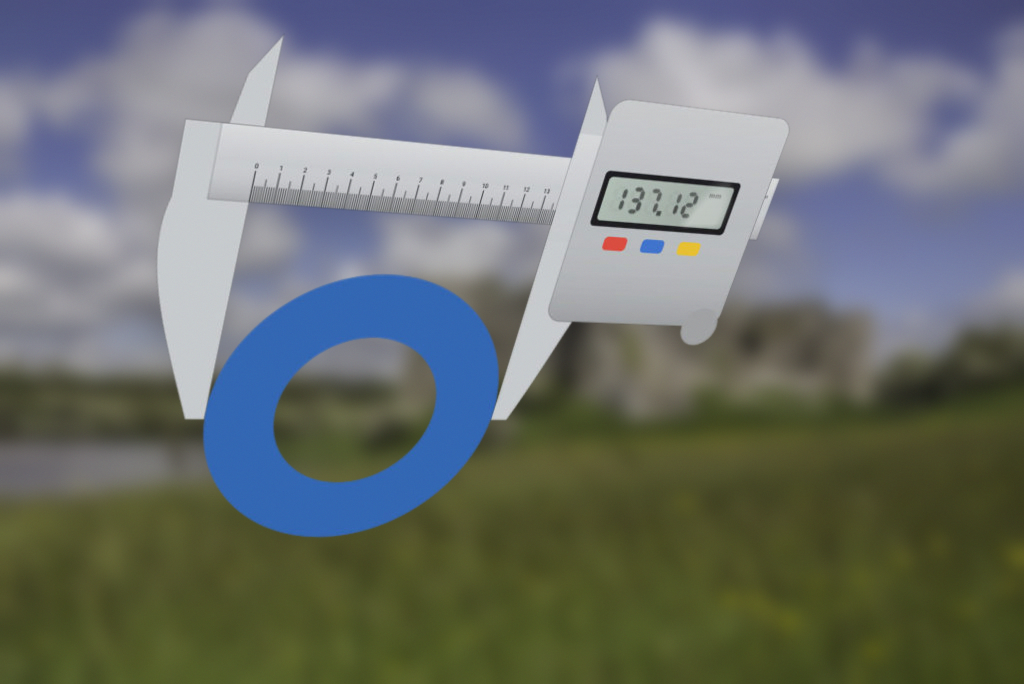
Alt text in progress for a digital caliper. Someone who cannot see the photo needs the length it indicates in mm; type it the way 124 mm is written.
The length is 137.12 mm
